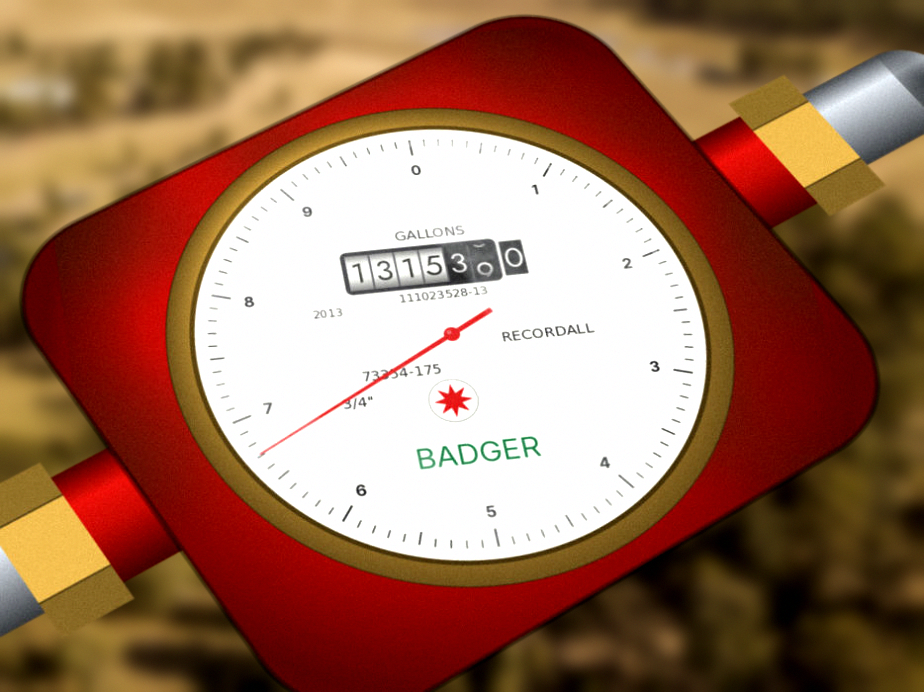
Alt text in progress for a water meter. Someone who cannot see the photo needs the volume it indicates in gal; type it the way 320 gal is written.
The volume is 1315386.7 gal
